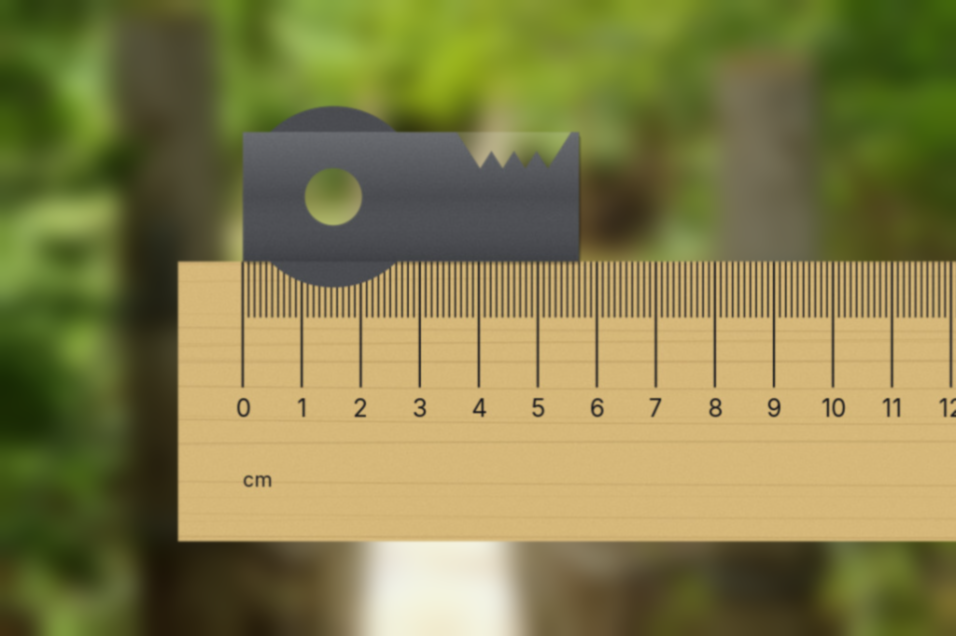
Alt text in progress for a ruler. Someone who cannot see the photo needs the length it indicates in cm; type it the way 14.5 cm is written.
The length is 5.7 cm
